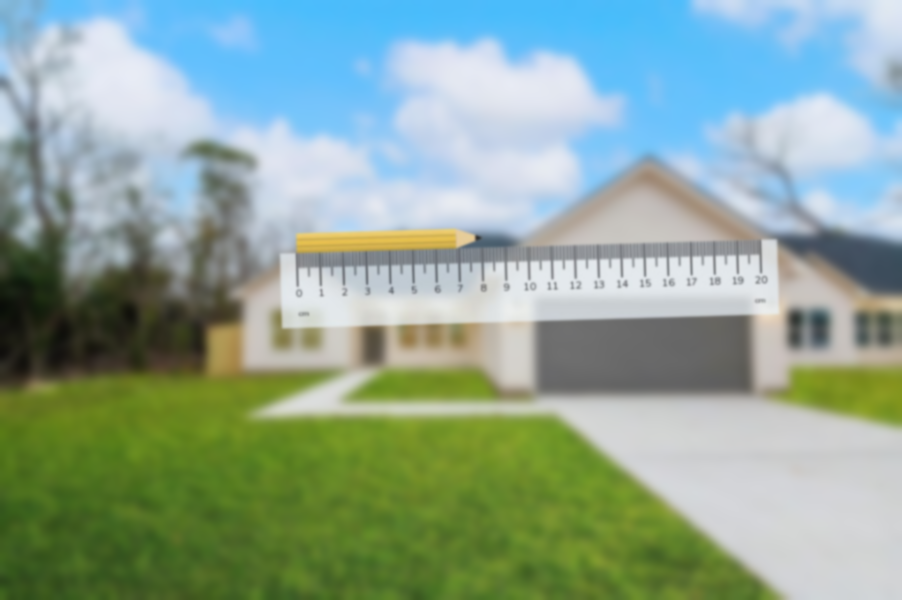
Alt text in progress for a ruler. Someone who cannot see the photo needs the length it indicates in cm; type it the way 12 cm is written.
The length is 8 cm
